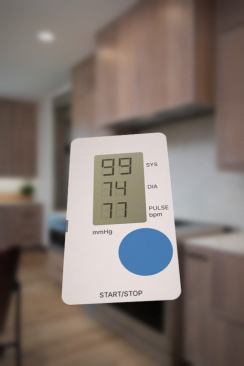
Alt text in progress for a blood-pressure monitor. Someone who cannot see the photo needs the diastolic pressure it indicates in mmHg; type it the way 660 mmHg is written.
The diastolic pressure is 74 mmHg
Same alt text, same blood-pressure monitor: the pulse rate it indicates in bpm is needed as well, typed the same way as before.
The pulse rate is 77 bpm
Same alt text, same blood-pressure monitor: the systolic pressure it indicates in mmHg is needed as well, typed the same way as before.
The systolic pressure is 99 mmHg
